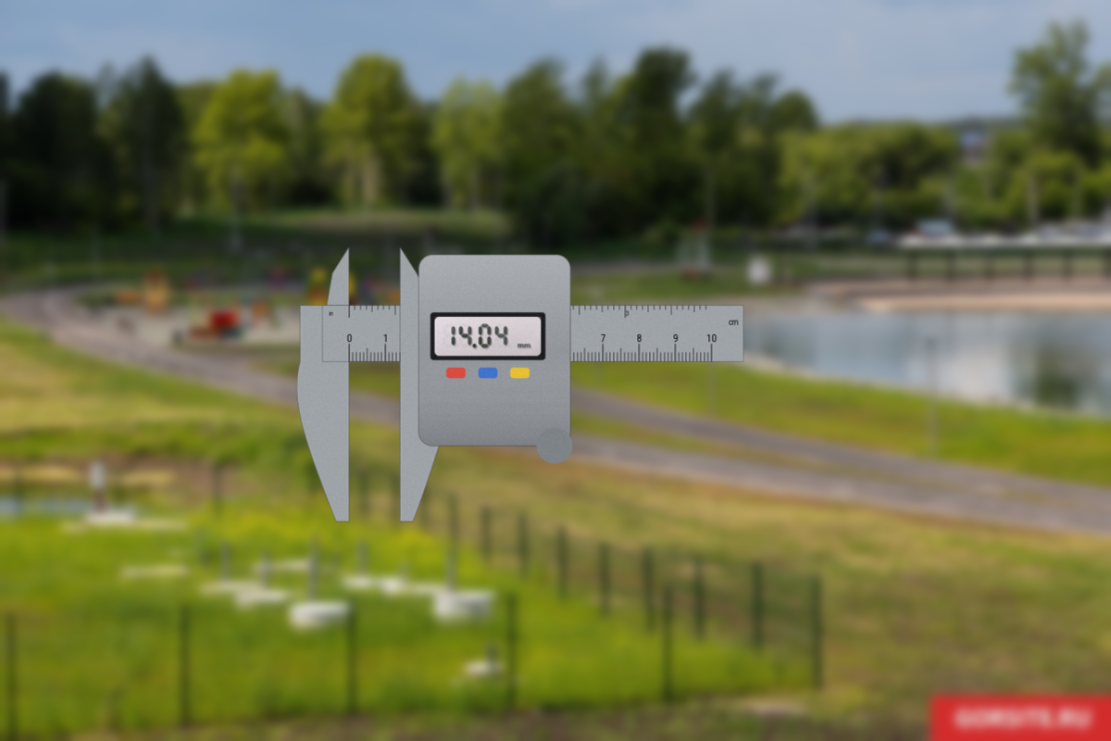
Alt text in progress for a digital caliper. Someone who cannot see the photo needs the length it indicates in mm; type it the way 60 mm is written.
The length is 14.04 mm
